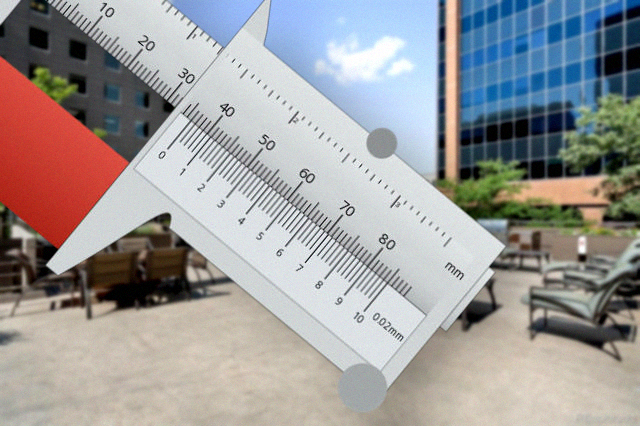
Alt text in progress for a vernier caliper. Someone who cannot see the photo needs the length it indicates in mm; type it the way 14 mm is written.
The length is 36.0 mm
